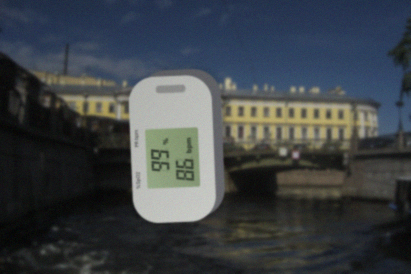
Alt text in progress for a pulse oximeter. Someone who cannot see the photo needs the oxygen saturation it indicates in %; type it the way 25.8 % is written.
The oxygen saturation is 99 %
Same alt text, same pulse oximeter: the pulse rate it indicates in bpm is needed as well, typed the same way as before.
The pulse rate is 86 bpm
